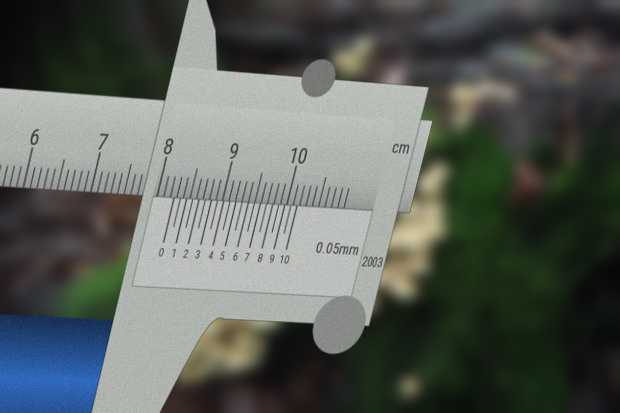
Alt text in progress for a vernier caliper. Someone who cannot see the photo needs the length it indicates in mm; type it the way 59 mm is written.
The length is 82.6 mm
